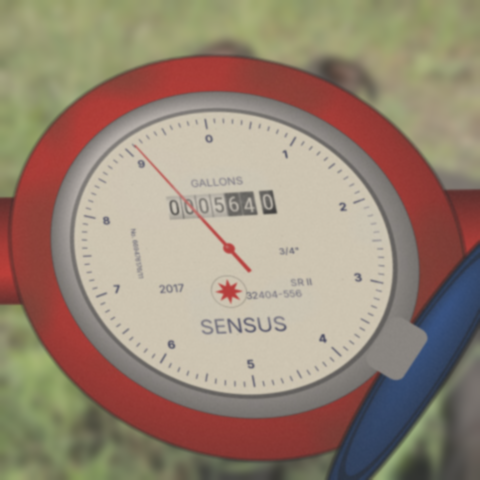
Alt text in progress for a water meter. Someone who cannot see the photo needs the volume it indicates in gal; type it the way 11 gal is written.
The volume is 5639.1 gal
